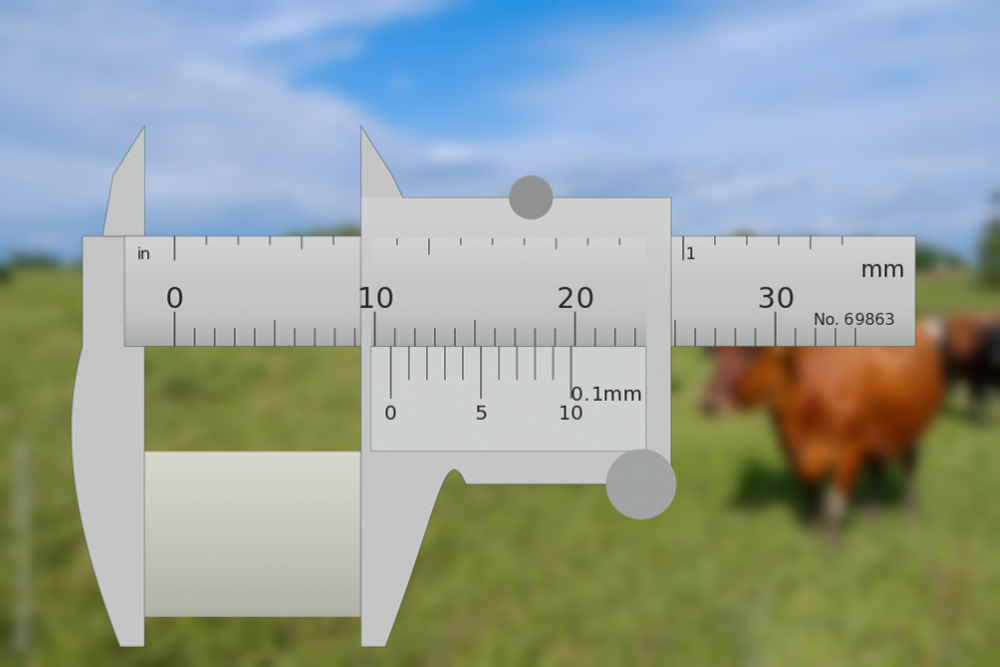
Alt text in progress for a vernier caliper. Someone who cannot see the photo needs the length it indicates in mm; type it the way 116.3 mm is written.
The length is 10.8 mm
